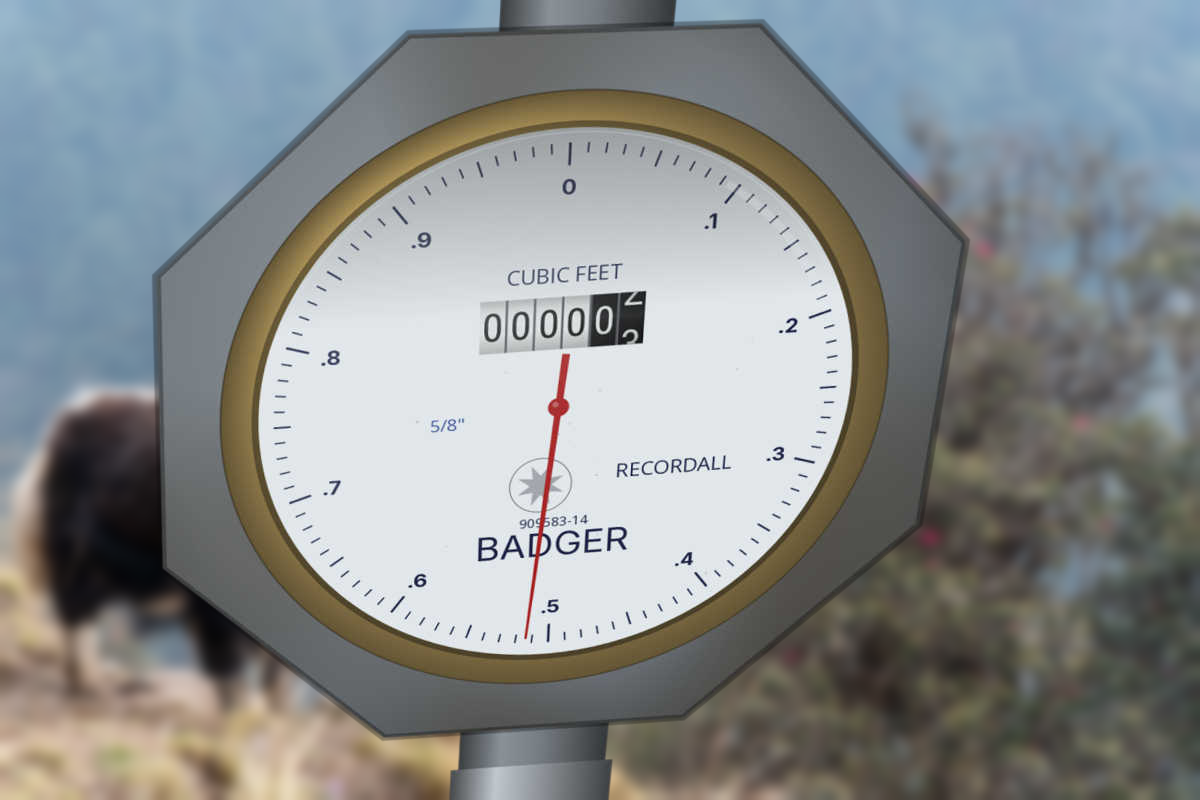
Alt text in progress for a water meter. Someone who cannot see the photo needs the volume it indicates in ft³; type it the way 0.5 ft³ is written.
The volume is 2.51 ft³
